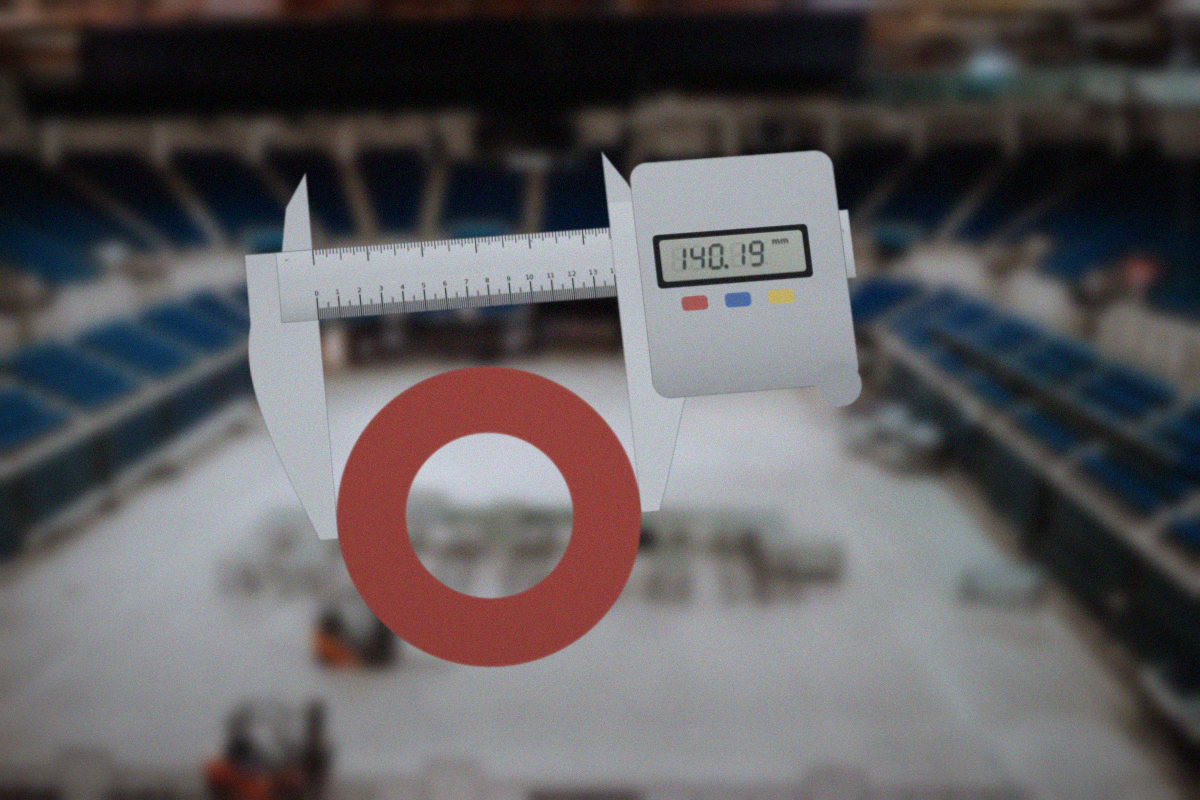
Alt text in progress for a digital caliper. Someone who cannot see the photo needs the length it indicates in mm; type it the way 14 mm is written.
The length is 140.19 mm
